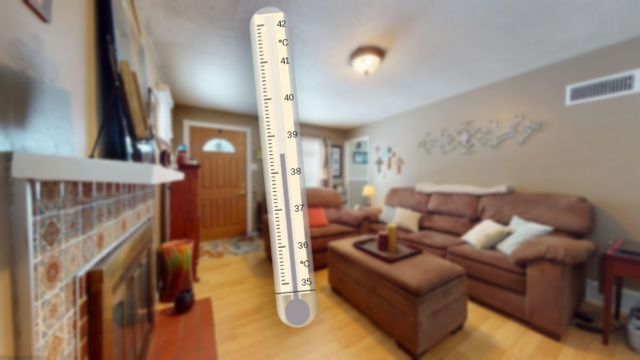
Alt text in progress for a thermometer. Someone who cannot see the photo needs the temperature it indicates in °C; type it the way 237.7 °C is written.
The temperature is 38.5 °C
